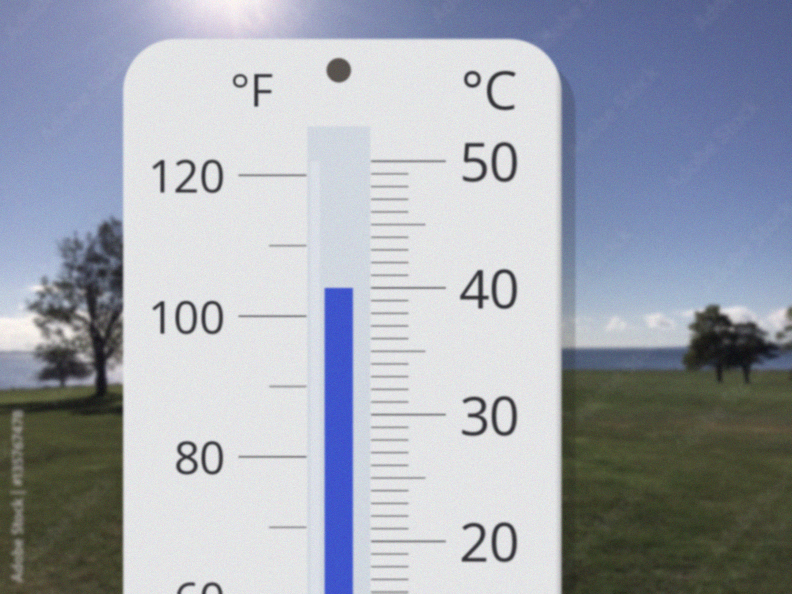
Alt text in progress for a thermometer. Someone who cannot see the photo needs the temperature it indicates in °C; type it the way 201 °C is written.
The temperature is 40 °C
